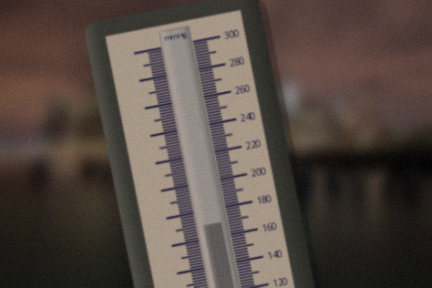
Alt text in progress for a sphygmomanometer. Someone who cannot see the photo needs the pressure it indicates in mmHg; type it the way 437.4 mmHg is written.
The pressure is 170 mmHg
